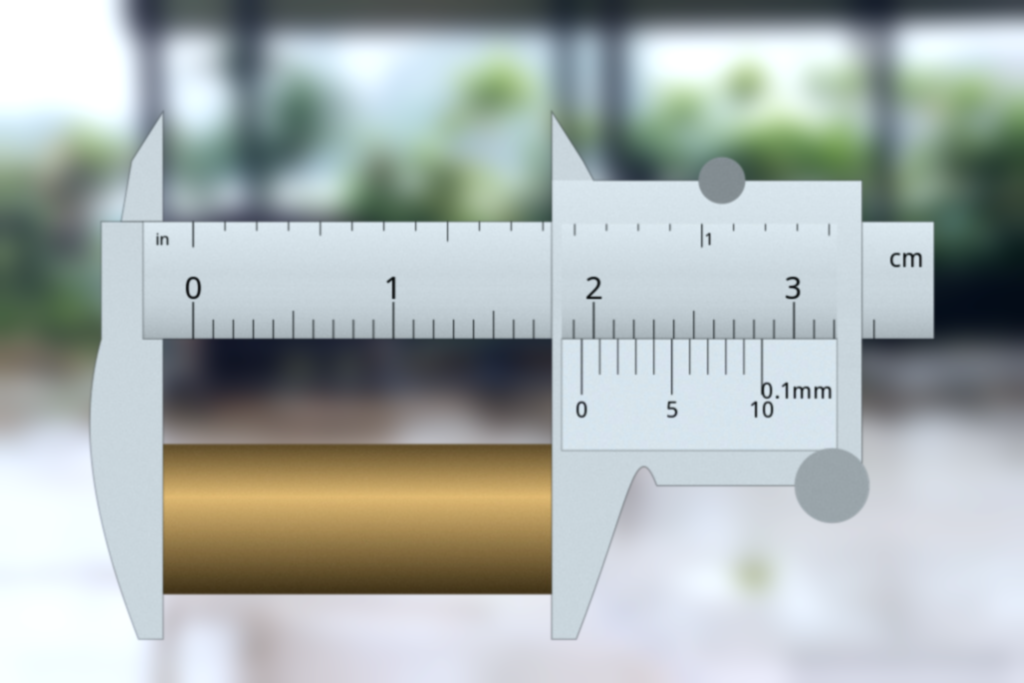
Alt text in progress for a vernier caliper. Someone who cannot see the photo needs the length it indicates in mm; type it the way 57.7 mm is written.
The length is 19.4 mm
